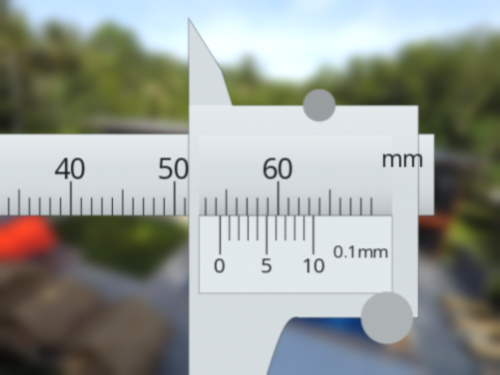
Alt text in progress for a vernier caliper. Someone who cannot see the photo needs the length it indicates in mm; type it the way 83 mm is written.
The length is 54.4 mm
